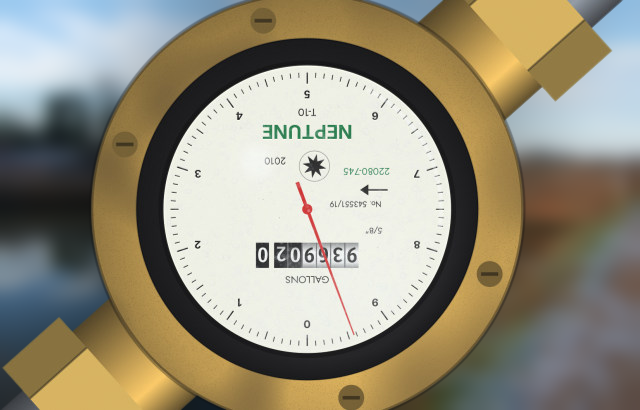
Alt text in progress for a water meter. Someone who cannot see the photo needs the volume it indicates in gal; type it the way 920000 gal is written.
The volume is 9369019.4 gal
